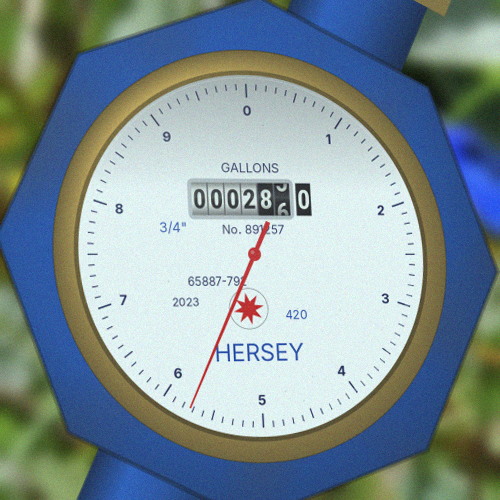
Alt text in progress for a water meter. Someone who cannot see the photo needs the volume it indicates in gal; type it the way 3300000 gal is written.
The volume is 2855.7 gal
